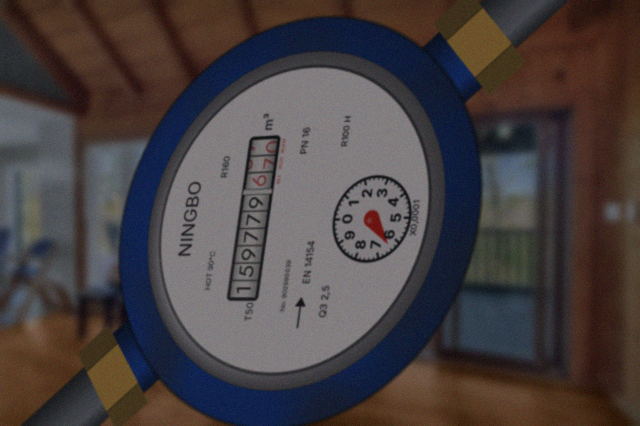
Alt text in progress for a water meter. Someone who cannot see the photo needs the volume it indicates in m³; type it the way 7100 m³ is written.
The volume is 159779.6696 m³
